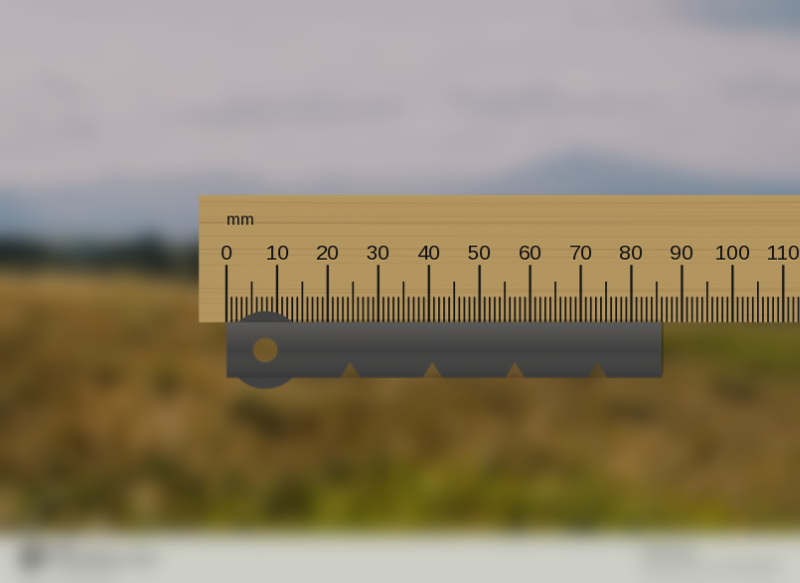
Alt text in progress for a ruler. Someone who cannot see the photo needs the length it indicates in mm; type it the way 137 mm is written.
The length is 86 mm
